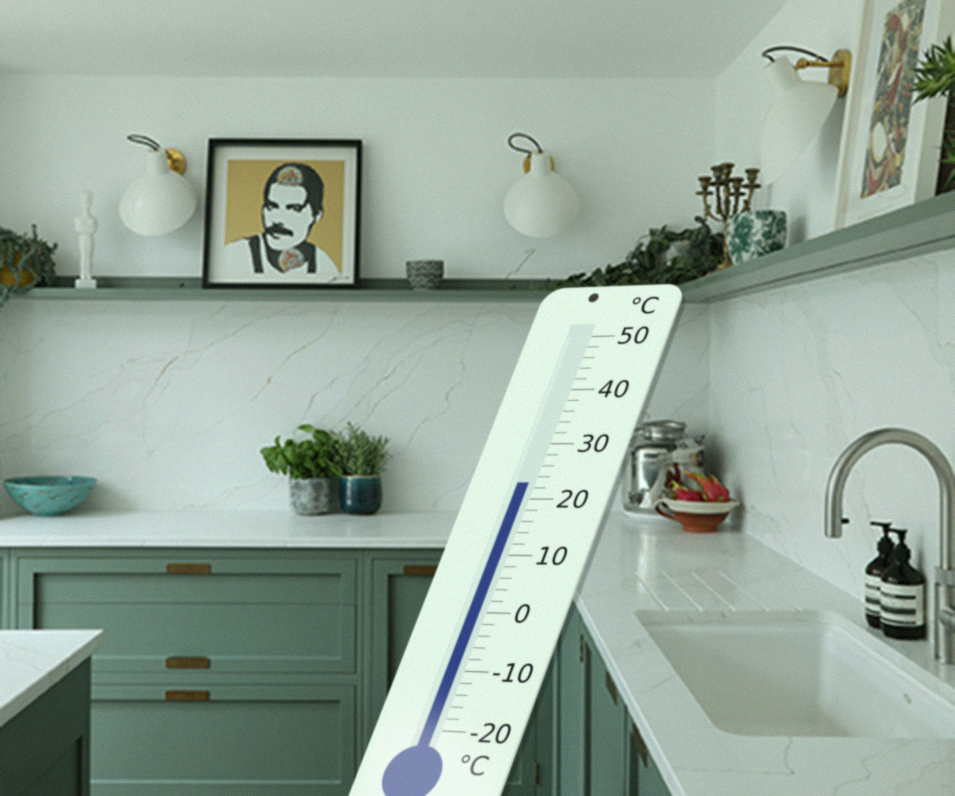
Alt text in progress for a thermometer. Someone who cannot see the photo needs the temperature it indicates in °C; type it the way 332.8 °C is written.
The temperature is 23 °C
